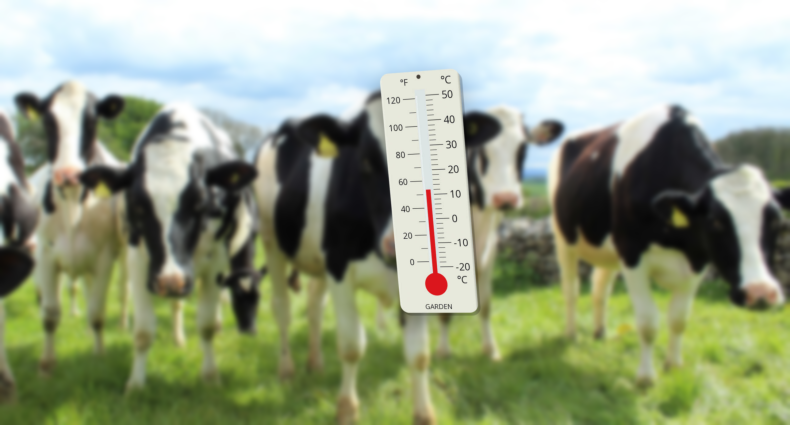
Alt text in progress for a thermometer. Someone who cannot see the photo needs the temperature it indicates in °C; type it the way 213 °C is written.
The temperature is 12 °C
